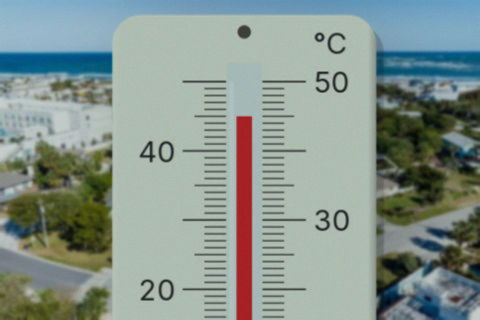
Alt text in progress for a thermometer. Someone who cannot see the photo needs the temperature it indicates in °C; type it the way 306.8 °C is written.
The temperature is 45 °C
